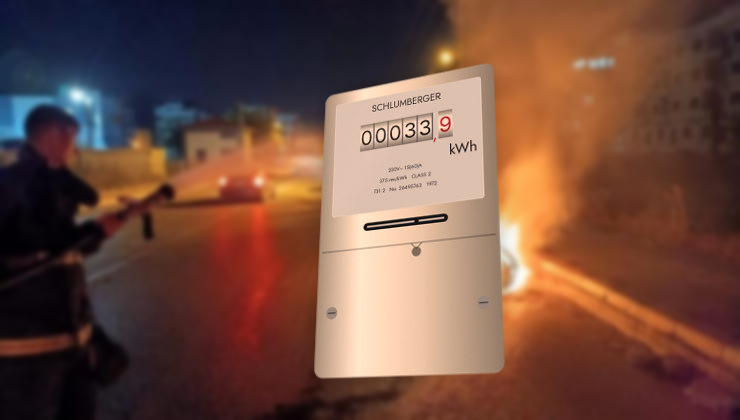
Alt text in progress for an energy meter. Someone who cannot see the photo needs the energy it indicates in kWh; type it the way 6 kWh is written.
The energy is 33.9 kWh
